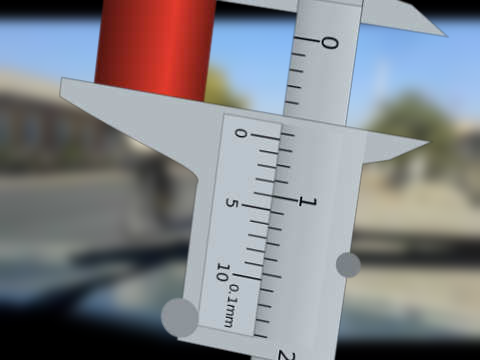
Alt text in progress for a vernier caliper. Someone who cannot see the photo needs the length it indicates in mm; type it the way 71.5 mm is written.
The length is 6.4 mm
